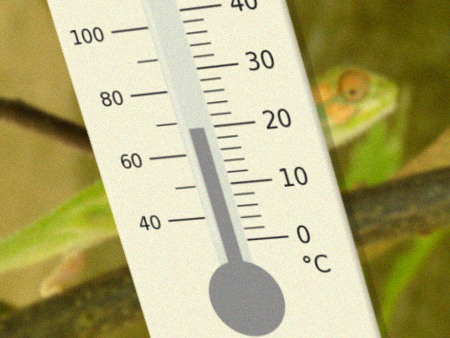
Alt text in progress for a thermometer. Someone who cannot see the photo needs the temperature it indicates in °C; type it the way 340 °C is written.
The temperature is 20 °C
